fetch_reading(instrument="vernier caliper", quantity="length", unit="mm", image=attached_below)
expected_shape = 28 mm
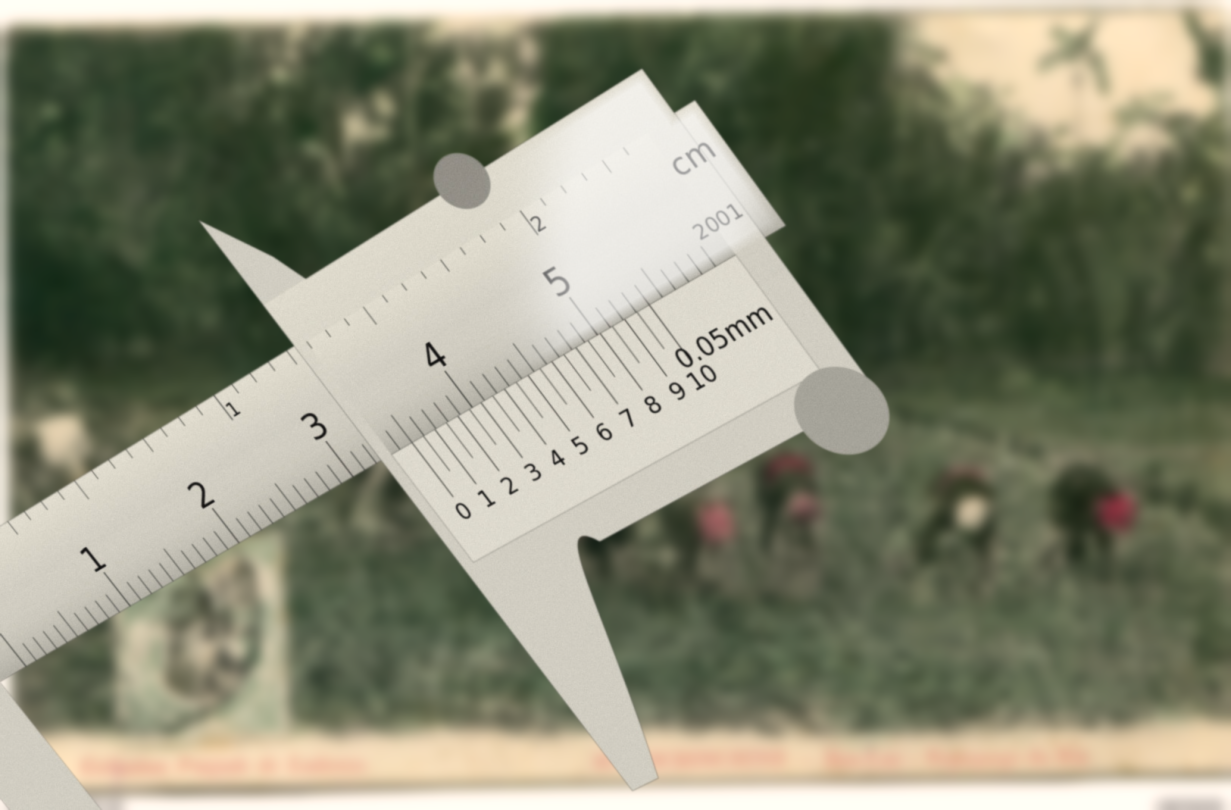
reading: 35.0 mm
